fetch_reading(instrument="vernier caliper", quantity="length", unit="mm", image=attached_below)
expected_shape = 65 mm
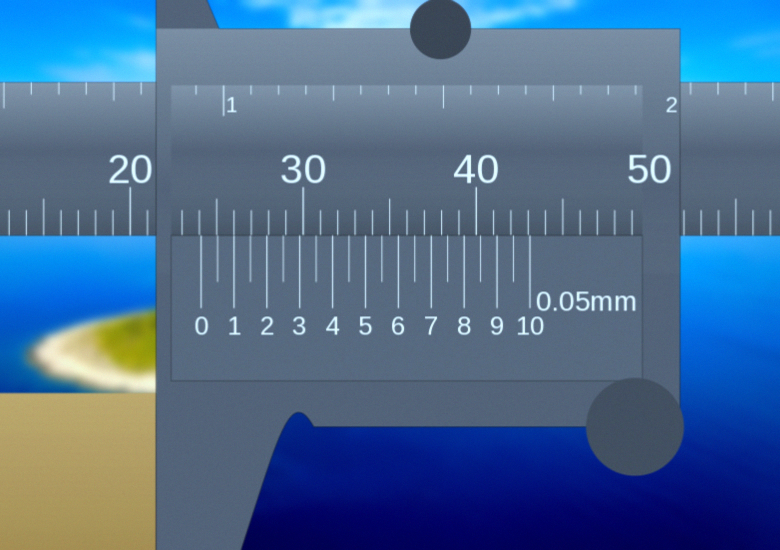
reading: 24.1 mm
